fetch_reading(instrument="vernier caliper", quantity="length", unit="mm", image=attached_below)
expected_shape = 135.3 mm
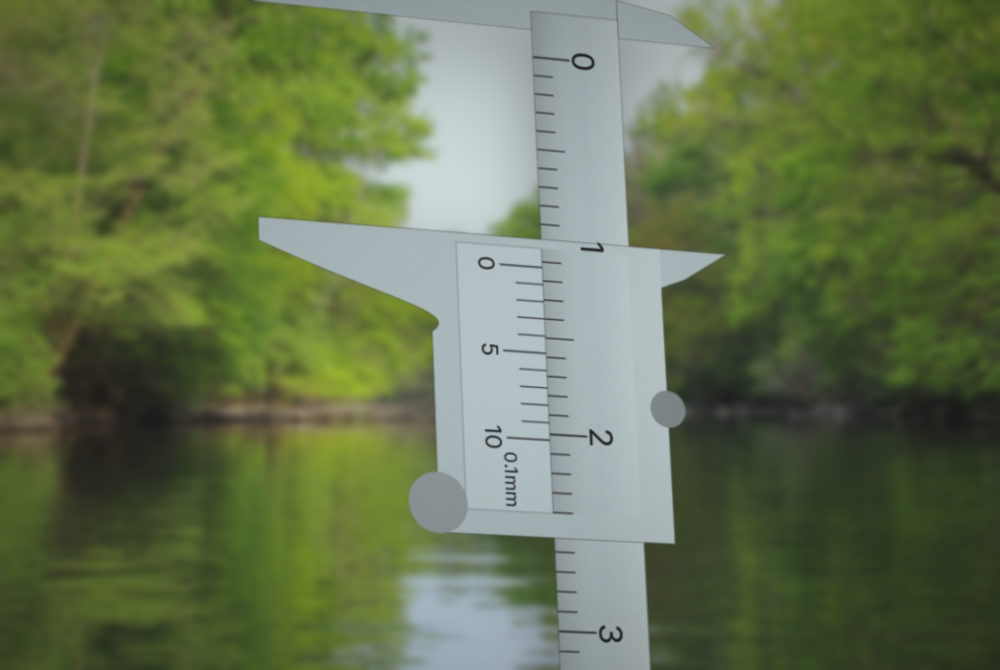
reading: 11.3 mm
